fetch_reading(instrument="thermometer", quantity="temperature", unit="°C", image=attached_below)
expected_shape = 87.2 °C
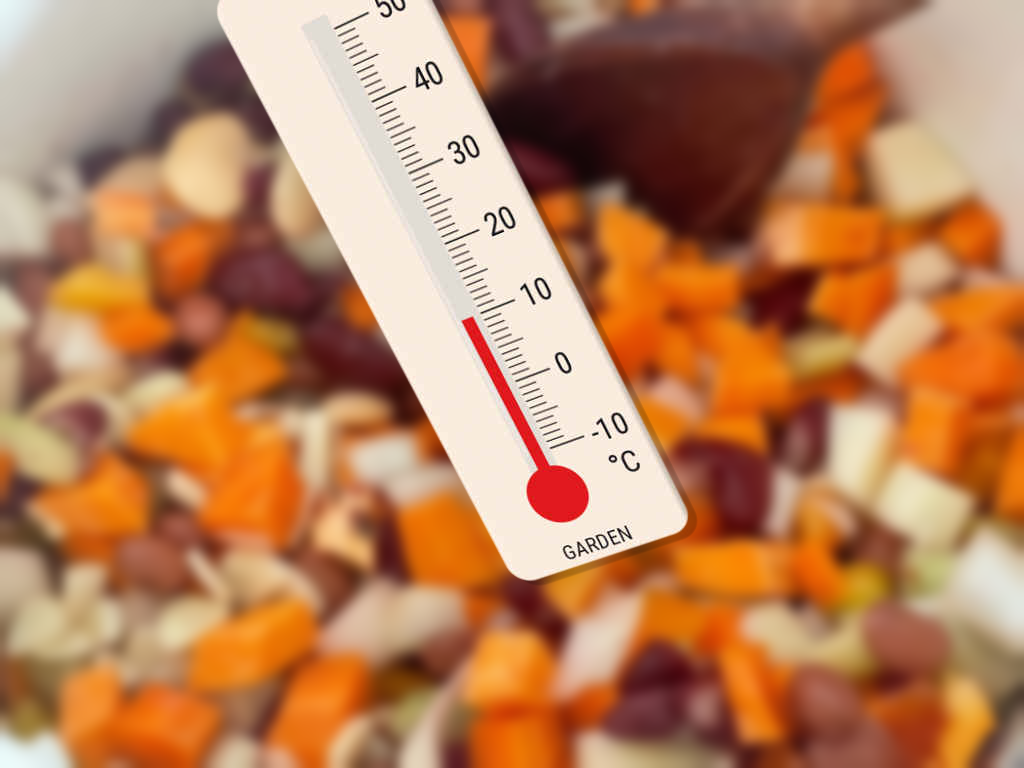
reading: 10 °C
